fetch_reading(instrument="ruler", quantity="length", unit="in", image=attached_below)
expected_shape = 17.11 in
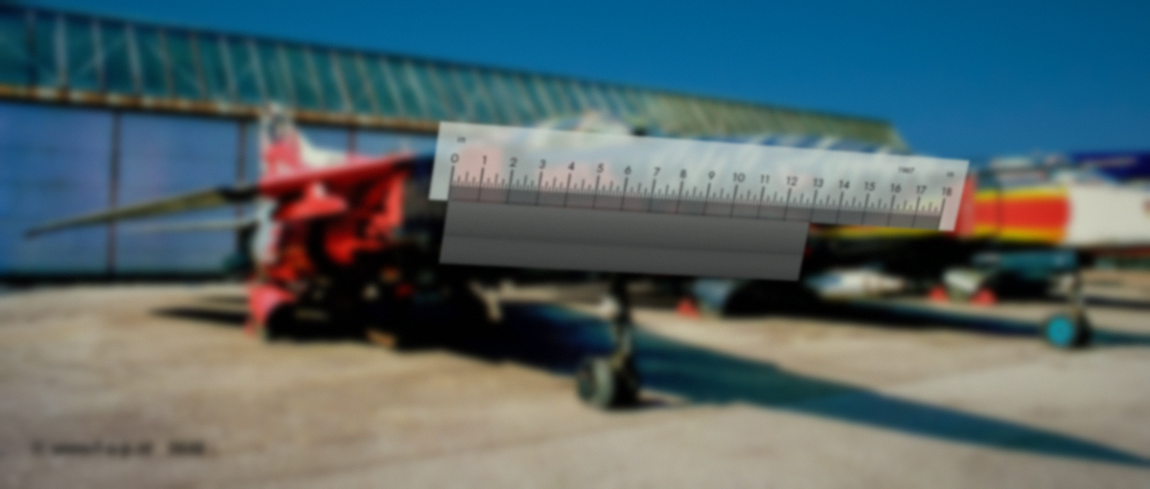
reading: 13 in
